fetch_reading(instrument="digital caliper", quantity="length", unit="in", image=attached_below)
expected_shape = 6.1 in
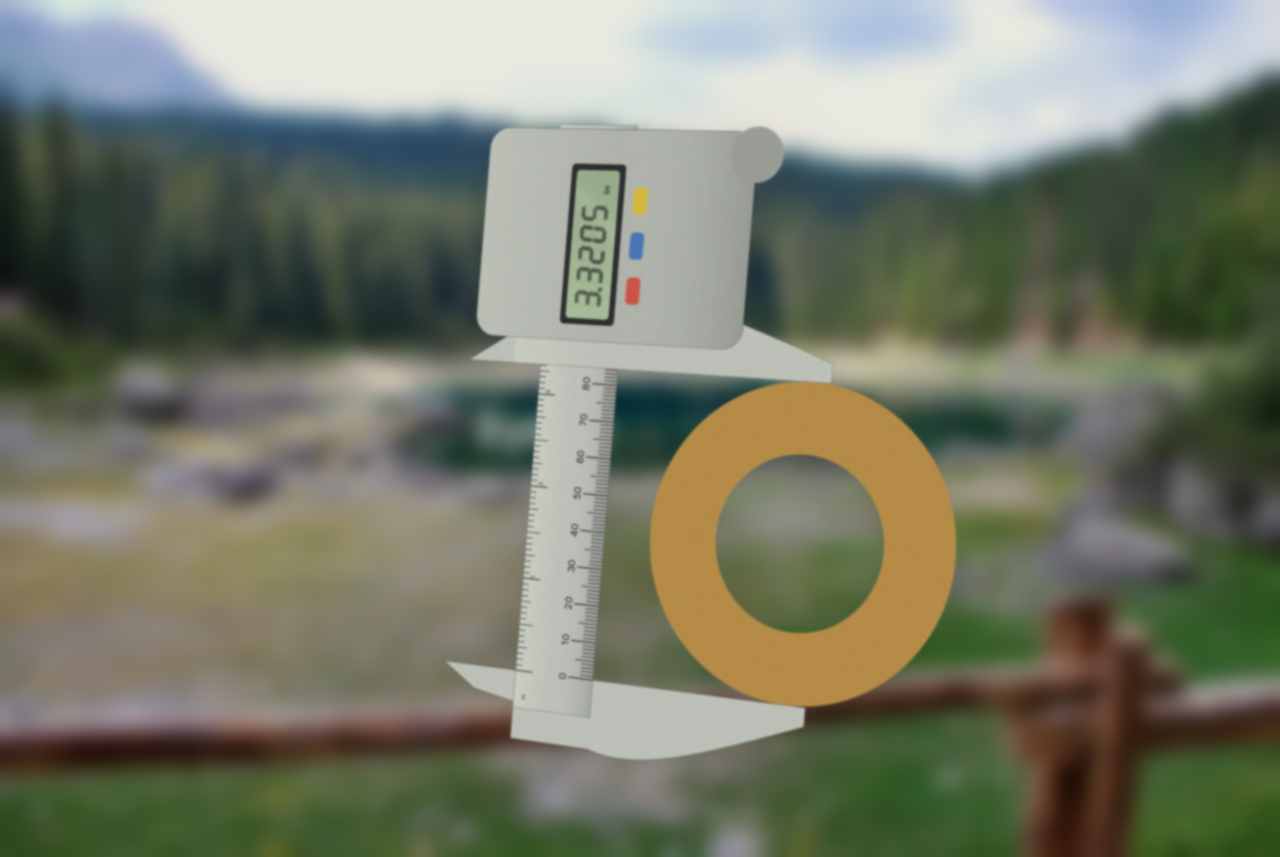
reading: 3.3205 in
